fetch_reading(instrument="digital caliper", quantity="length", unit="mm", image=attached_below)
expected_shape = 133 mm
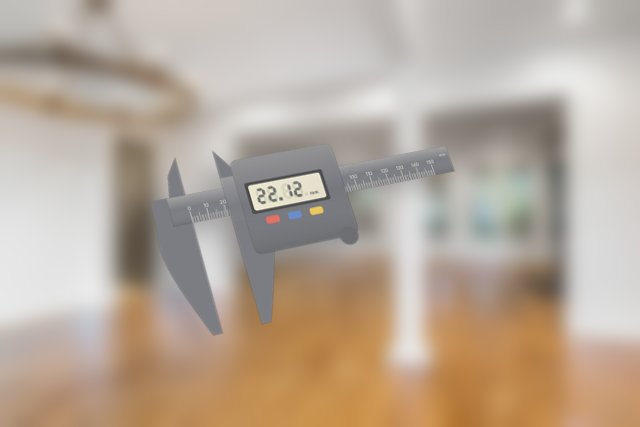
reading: 22.12 mm
